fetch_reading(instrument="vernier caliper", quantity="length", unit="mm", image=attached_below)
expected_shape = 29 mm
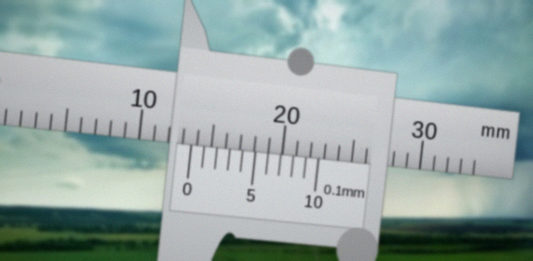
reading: 13.6 mm
